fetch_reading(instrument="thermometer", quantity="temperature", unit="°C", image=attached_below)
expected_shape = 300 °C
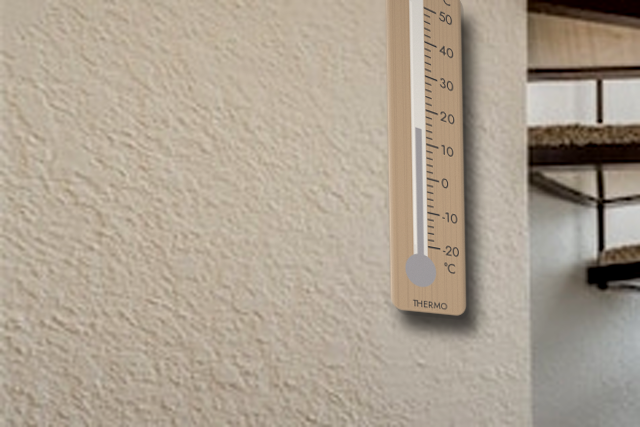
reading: 14 °C
